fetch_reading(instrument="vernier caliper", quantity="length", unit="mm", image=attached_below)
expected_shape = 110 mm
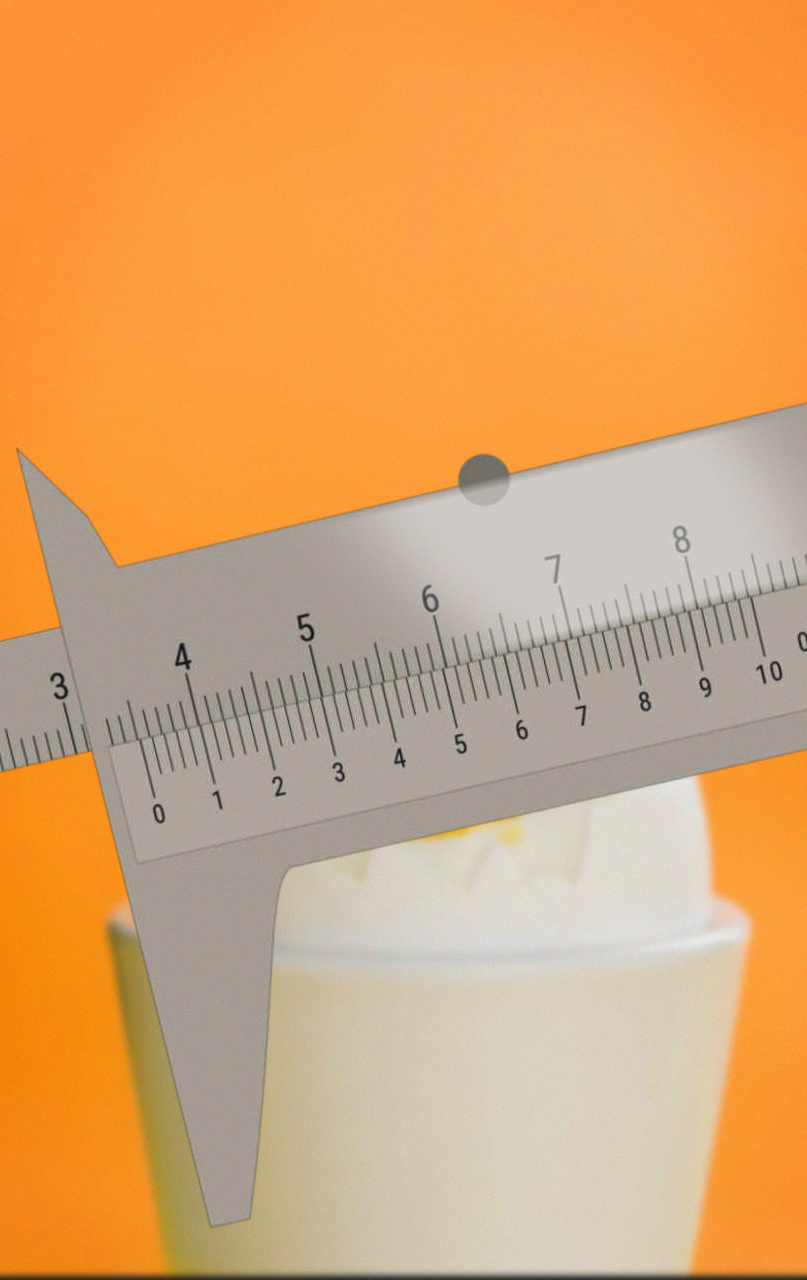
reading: 35.2 mm
